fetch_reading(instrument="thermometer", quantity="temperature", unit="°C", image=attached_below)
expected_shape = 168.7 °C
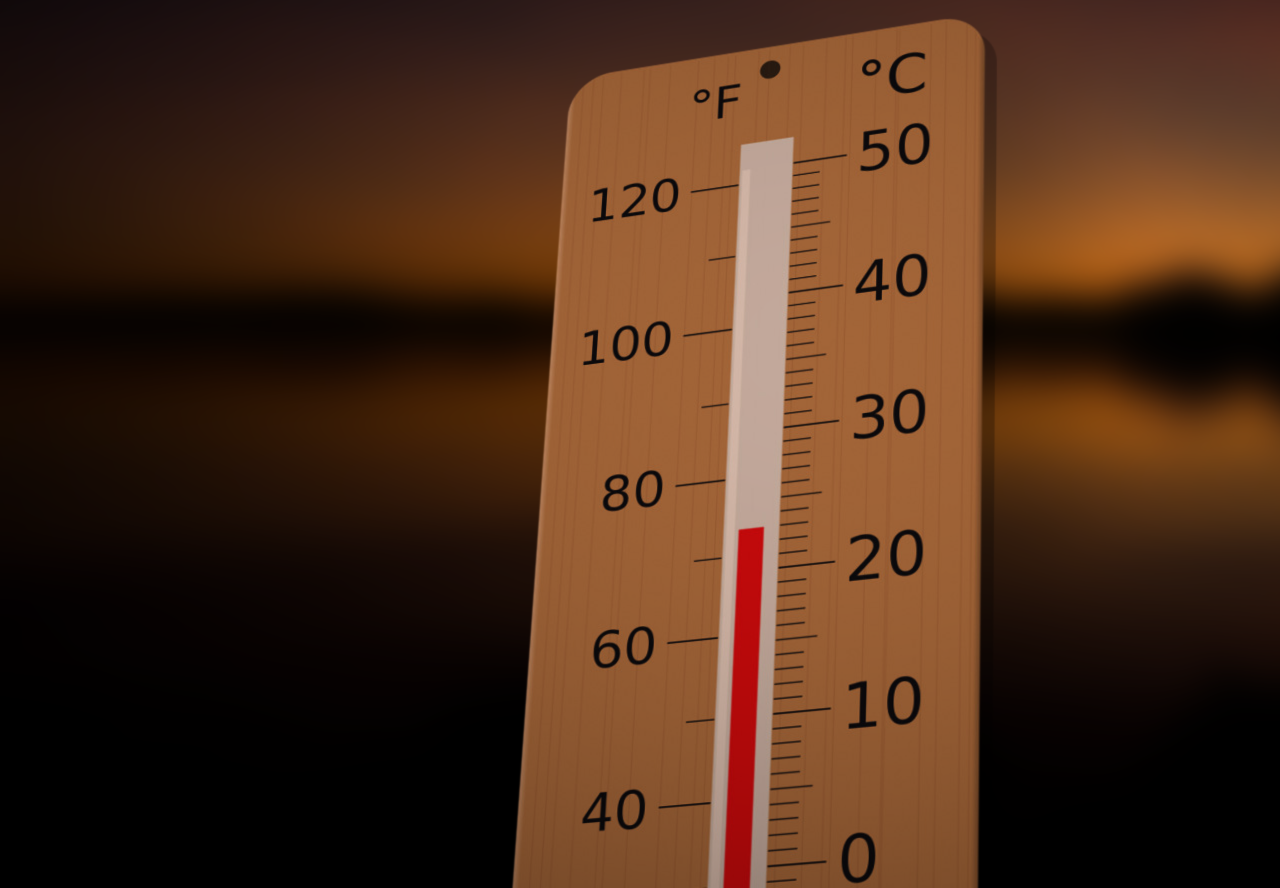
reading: 23 °C
